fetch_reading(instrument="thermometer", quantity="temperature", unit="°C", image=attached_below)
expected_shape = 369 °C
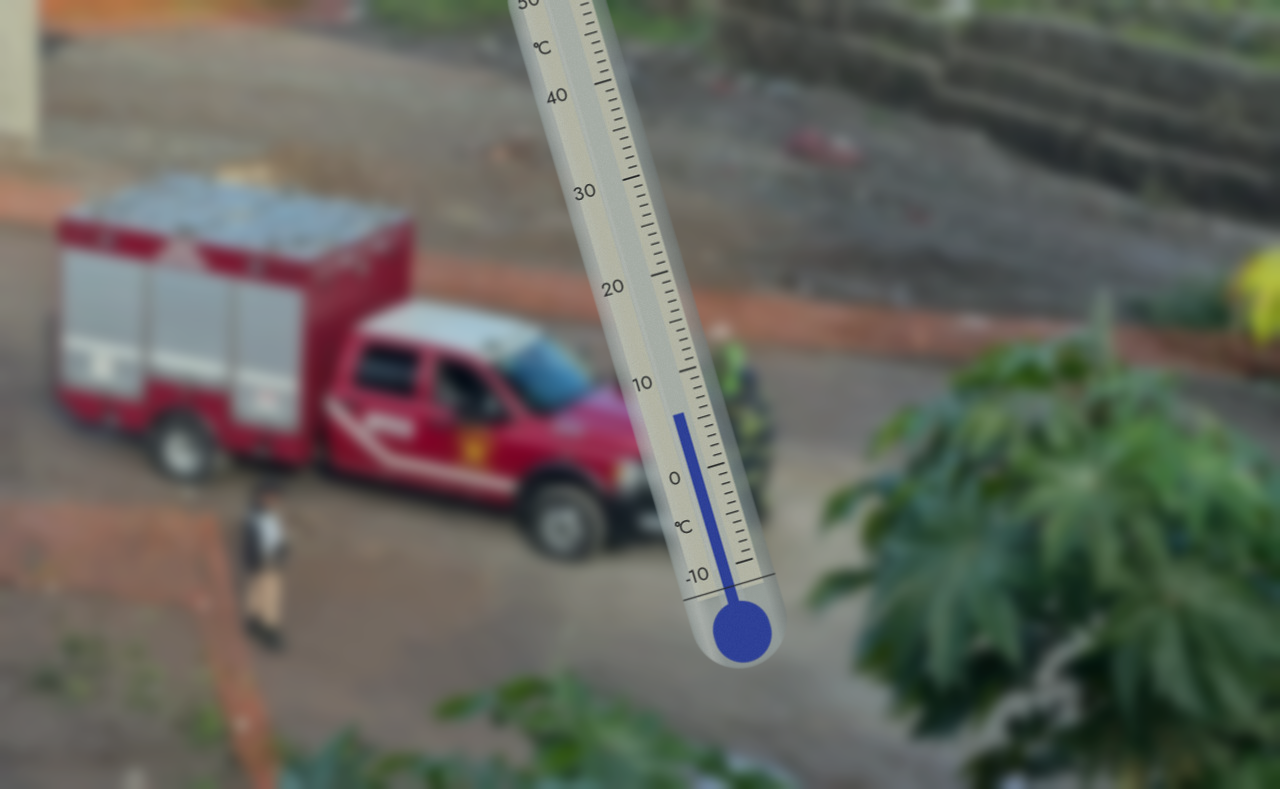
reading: 6 °C
